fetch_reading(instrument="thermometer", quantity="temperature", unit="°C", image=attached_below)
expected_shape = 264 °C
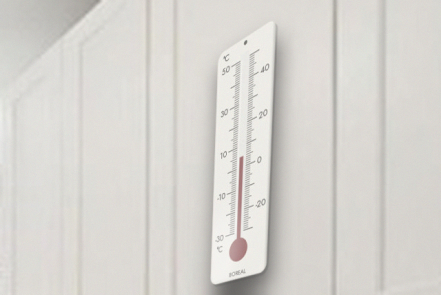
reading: 5 °C
